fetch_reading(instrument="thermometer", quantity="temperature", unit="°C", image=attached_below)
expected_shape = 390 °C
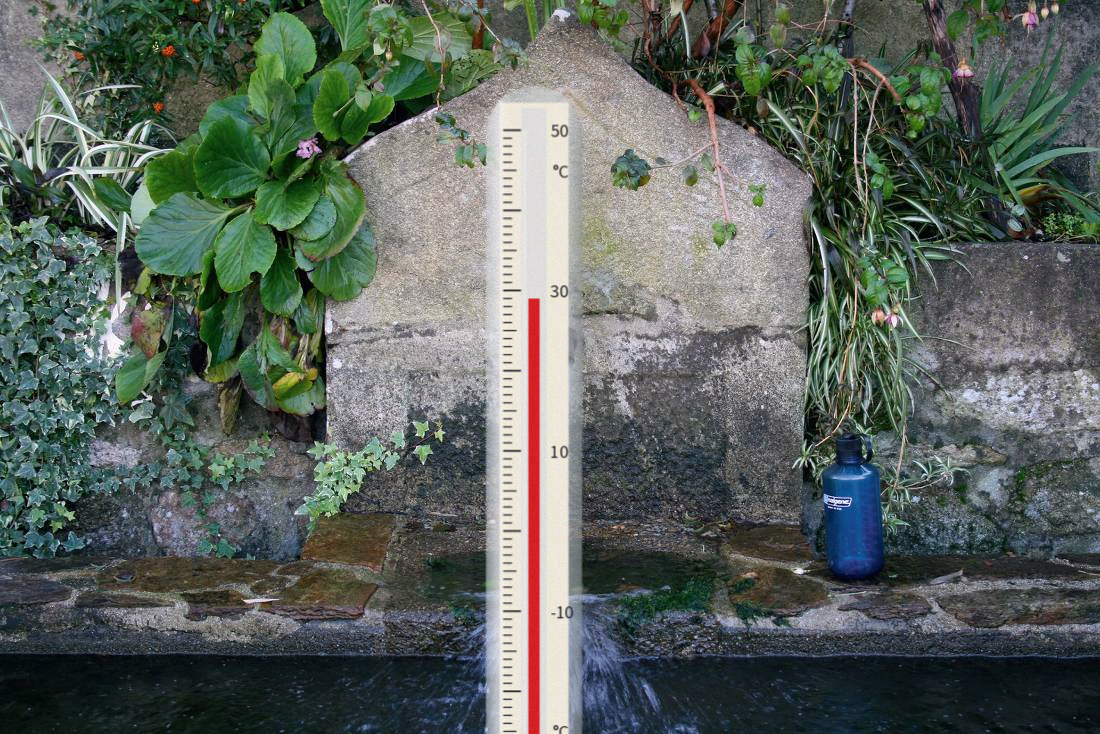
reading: 29 °C
